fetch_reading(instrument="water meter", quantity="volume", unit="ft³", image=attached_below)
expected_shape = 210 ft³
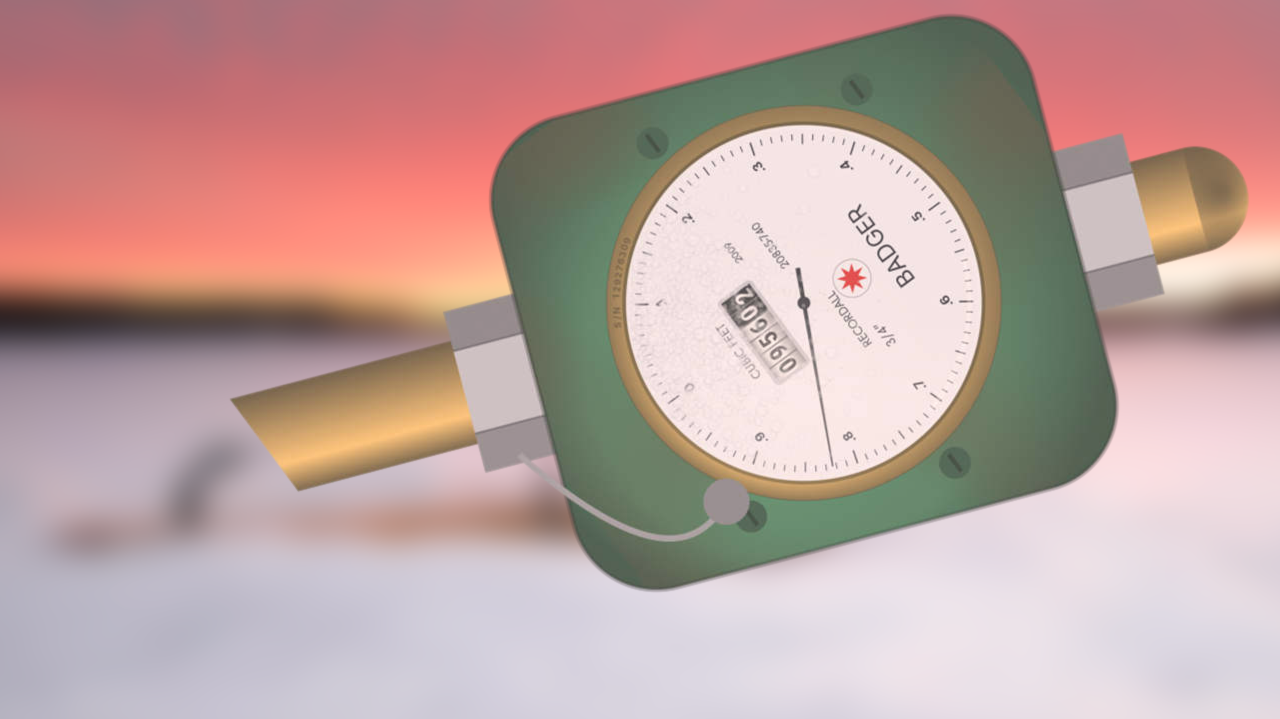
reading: 95601.82 ft³
